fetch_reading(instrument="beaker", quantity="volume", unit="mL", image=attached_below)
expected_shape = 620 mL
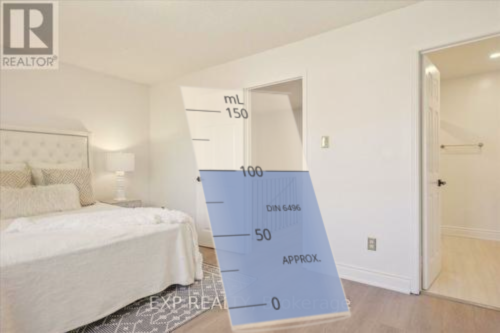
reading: 100 mL
